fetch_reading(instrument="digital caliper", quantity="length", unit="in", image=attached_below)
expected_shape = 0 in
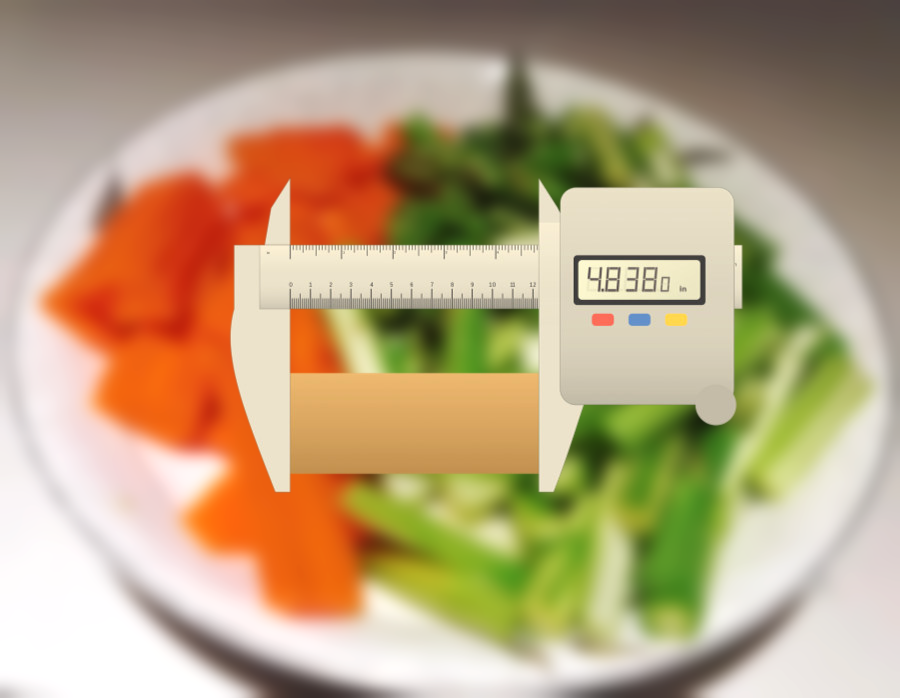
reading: 4.8380 in
